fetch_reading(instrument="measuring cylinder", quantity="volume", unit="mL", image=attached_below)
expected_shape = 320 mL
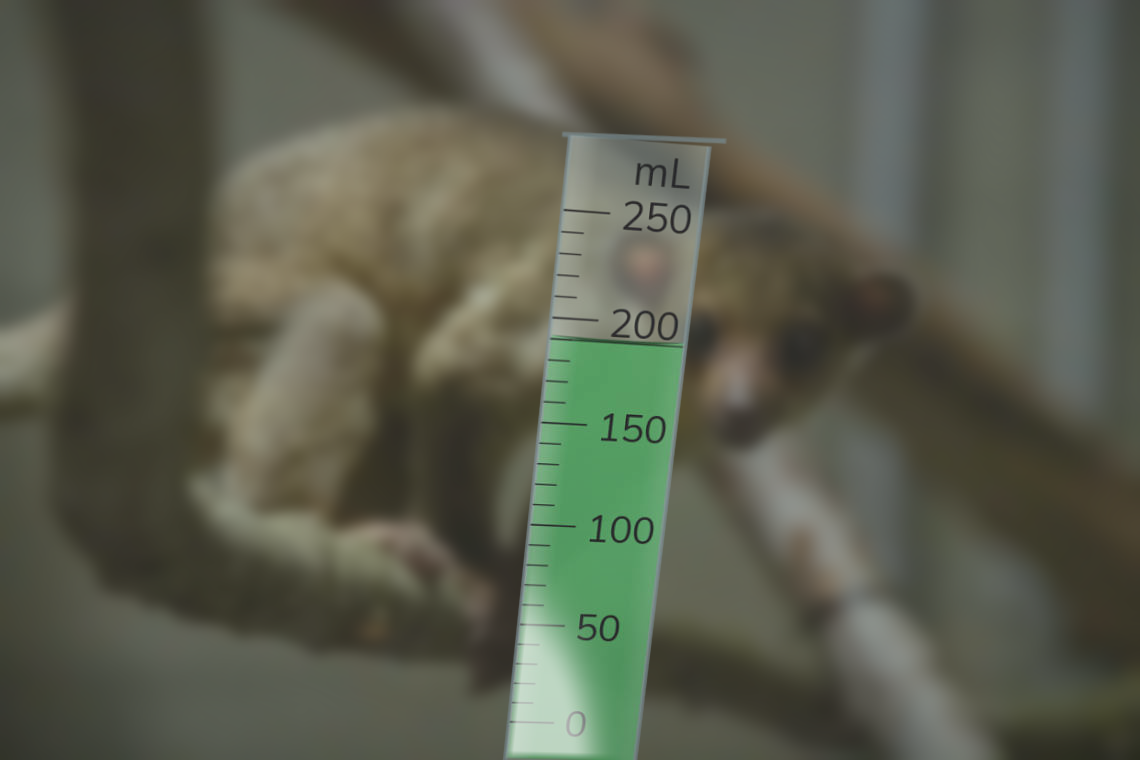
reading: 190 mL
